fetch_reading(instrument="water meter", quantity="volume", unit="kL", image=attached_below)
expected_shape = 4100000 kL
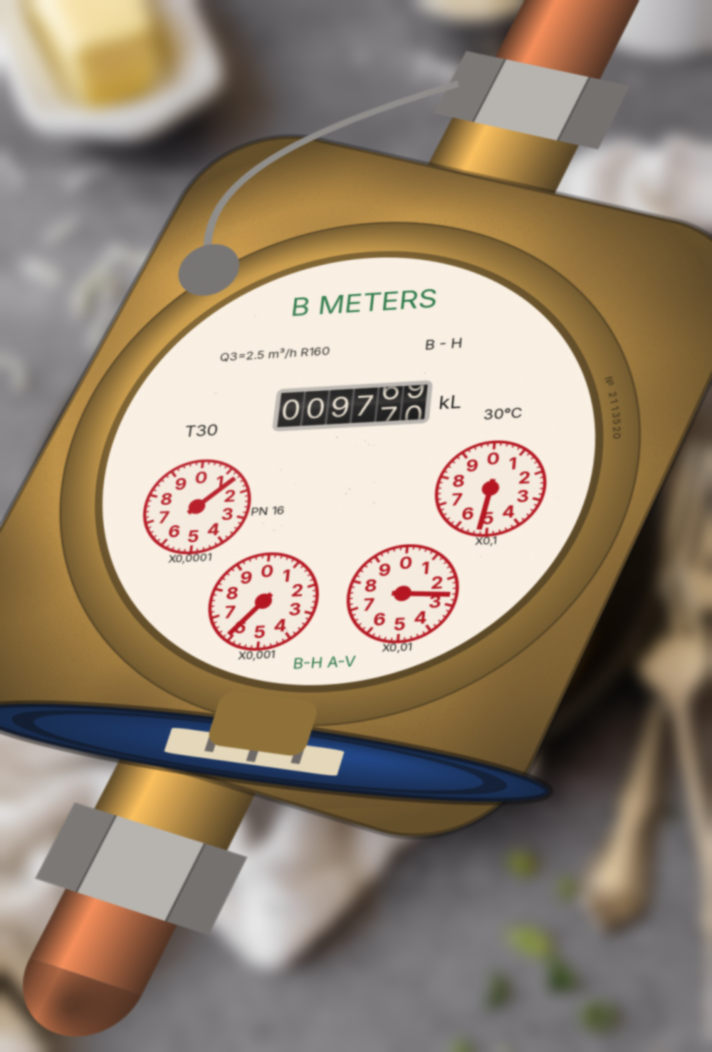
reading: 9769.5261 kL
